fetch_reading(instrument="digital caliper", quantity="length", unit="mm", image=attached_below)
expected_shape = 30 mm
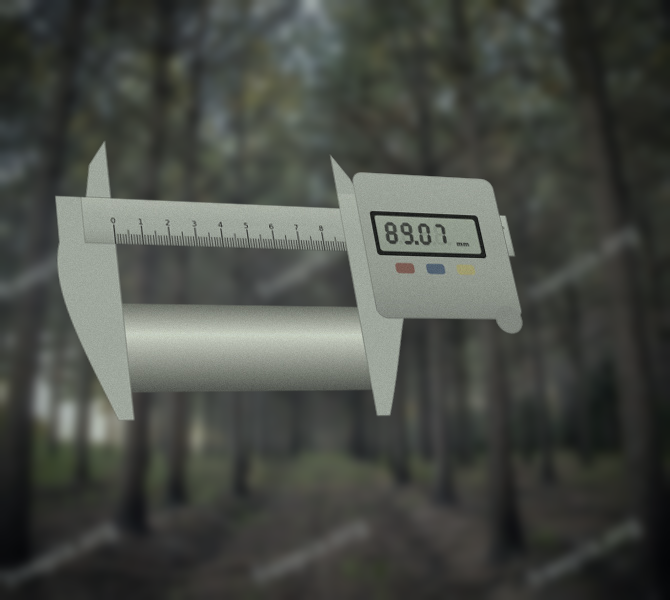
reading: 89.07 mm
